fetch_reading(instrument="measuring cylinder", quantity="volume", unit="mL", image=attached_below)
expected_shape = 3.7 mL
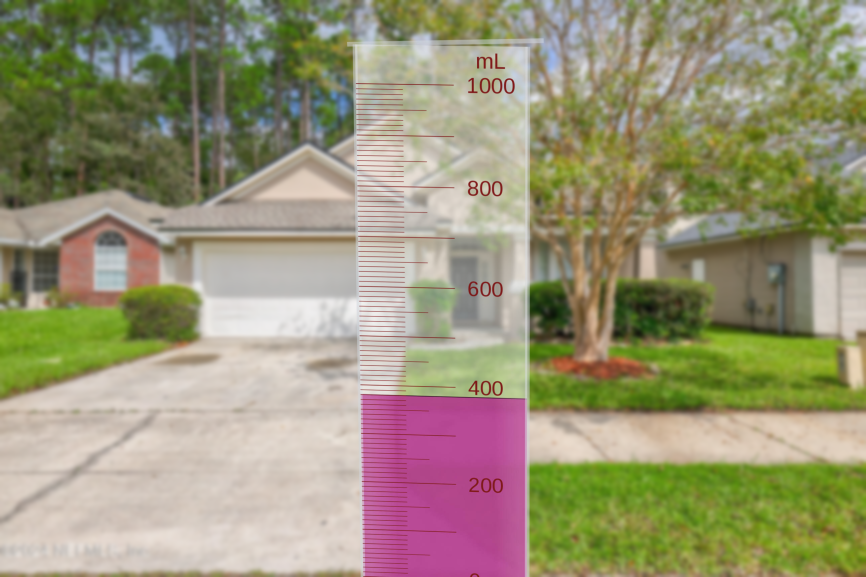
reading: 380 mL
